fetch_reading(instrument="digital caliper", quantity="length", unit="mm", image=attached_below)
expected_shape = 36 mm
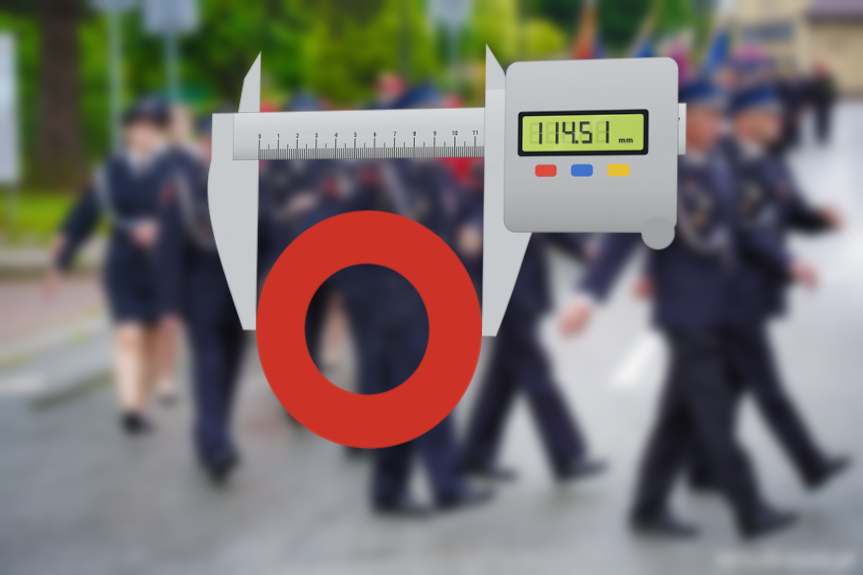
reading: 114.51 mm
